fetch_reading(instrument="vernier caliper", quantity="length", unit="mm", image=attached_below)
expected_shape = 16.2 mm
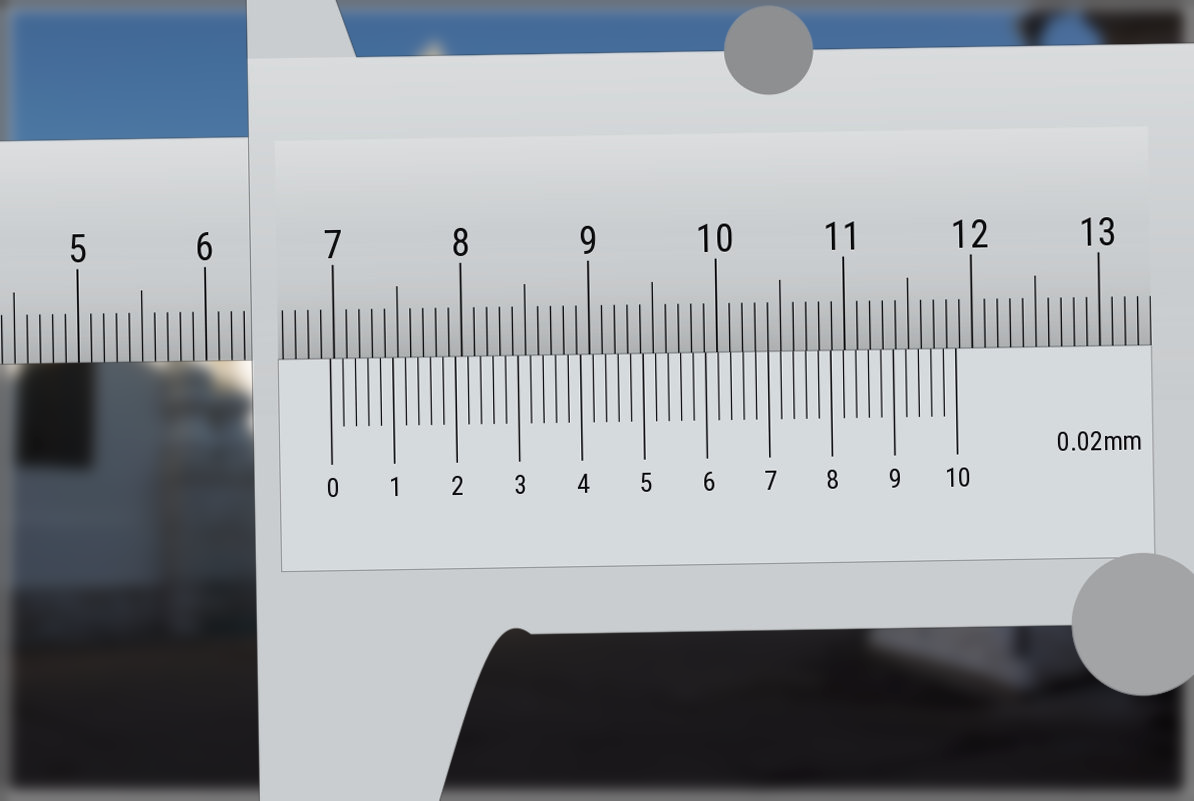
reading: 69.7 mm
